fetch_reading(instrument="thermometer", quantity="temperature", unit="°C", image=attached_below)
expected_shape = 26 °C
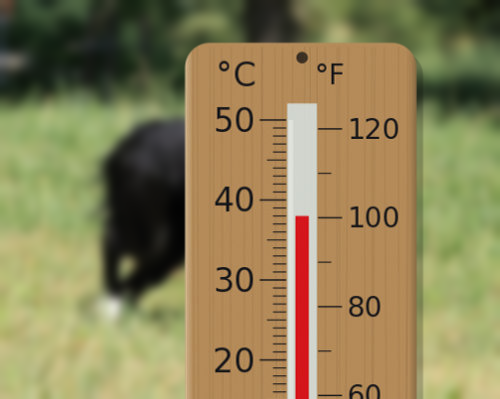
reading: 38 °C
